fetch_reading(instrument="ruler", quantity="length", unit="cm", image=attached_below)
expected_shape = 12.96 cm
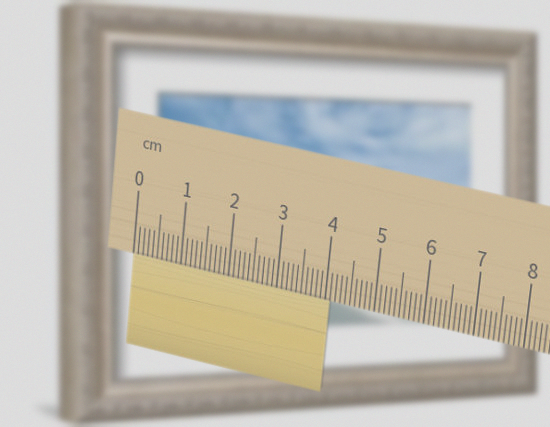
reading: 4.1 cm
